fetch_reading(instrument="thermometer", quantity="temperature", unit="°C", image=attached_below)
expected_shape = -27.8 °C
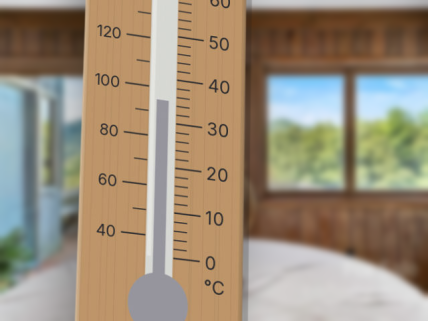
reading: 35 °C
